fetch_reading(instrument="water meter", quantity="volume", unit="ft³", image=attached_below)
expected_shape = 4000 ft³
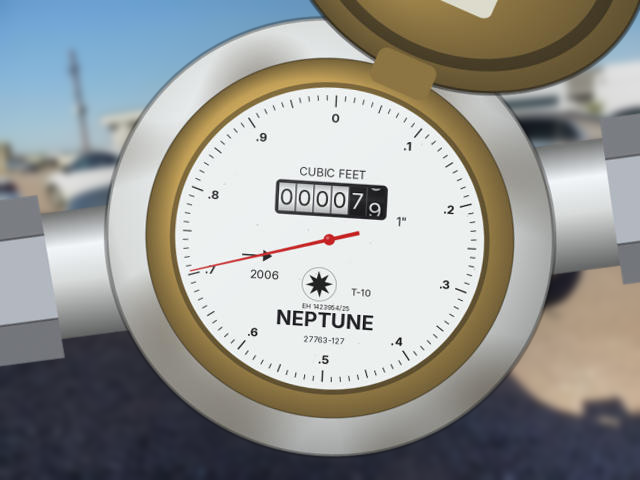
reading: 78.70 ft³
